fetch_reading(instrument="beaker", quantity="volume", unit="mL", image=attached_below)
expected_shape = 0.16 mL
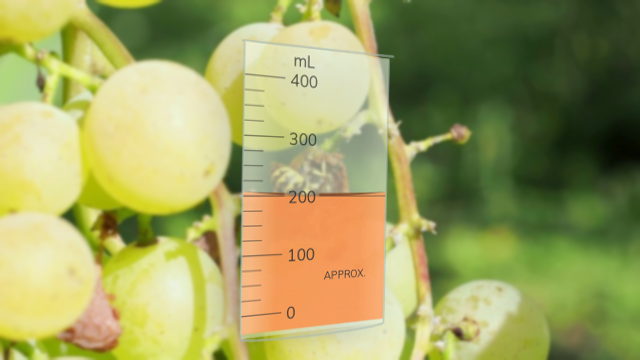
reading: 200 mL
